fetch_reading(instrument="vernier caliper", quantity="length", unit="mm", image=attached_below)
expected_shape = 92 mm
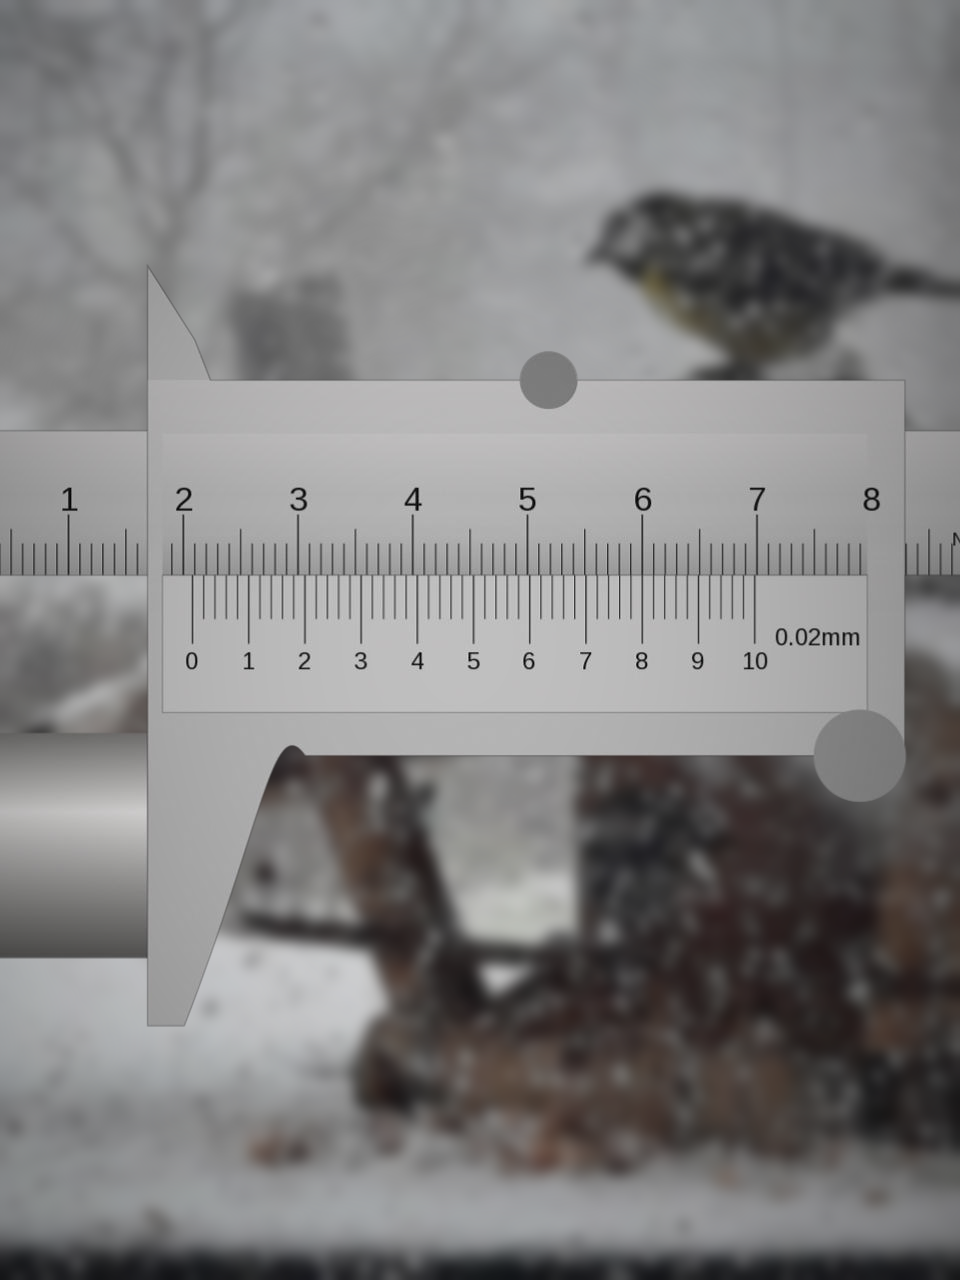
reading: 20.8 mm
